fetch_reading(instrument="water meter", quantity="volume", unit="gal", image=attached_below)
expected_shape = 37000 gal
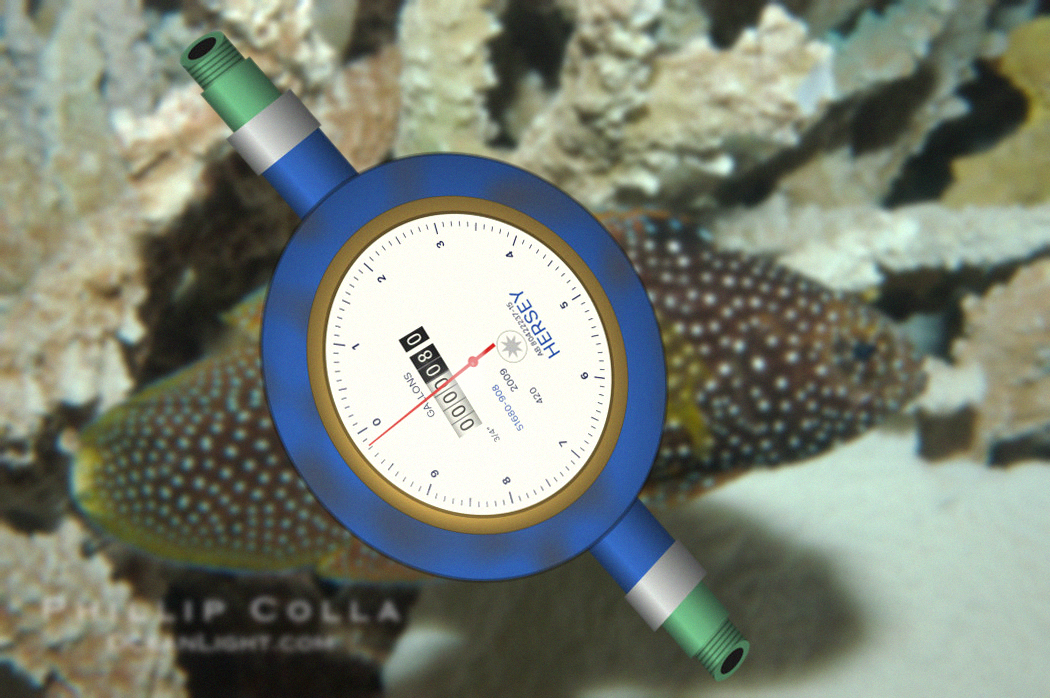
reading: 79.8 gal
